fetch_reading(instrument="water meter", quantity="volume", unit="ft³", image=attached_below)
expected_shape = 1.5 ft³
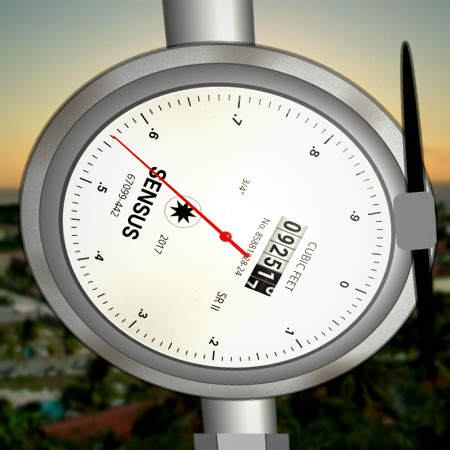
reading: 92516.56 ft³
